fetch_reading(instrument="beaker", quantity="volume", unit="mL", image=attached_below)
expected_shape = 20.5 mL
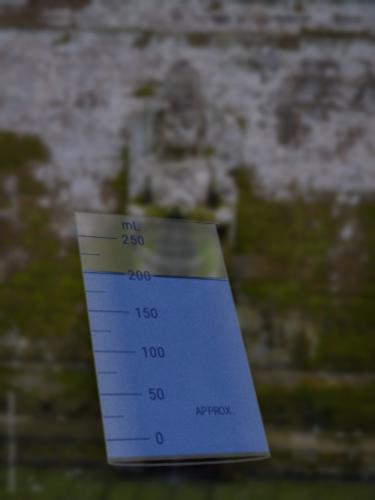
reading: 200 mL
